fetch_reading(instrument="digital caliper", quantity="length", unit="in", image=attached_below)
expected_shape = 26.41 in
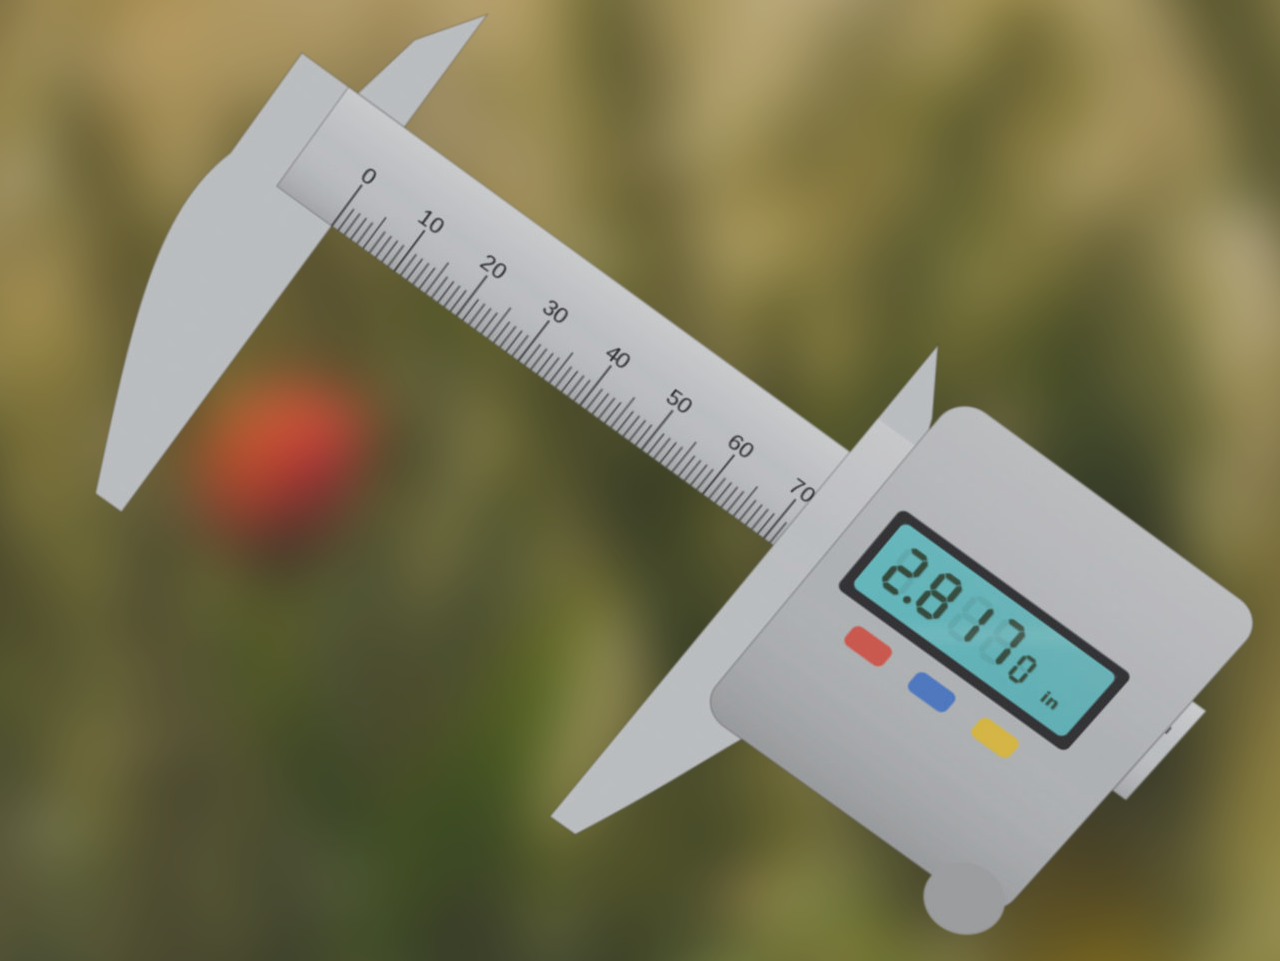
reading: 2.8170 in
